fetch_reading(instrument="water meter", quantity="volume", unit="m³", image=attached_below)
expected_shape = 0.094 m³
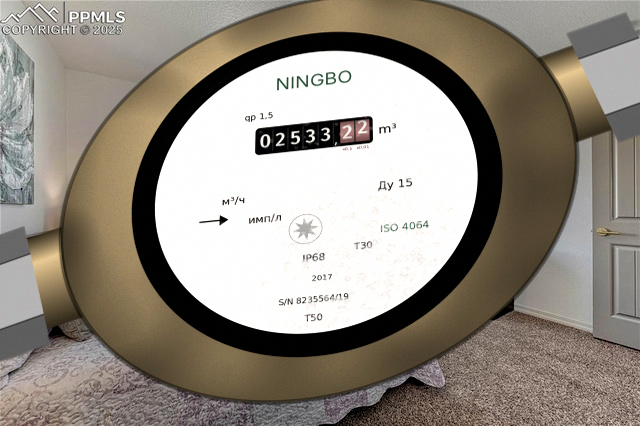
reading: 2533.22 m³
